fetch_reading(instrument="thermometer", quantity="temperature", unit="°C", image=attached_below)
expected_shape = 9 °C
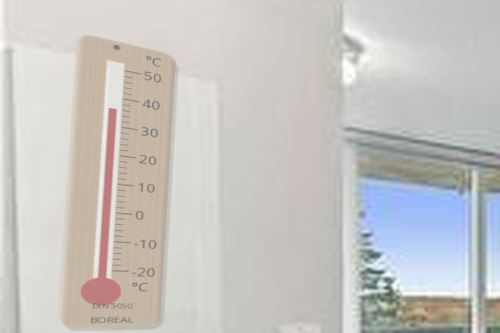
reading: 36 °C
